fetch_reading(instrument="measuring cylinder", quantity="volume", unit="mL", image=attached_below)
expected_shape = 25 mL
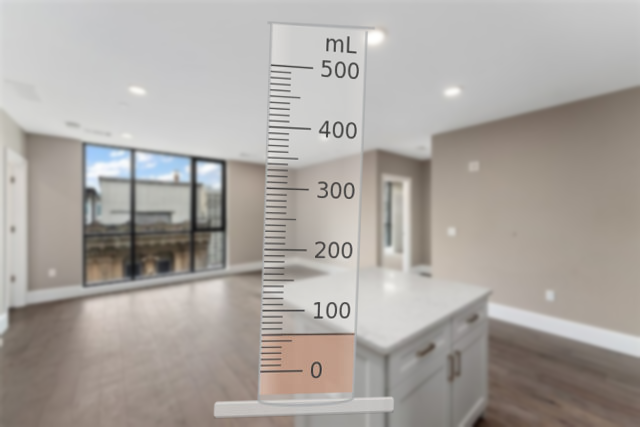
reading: 60 mL
